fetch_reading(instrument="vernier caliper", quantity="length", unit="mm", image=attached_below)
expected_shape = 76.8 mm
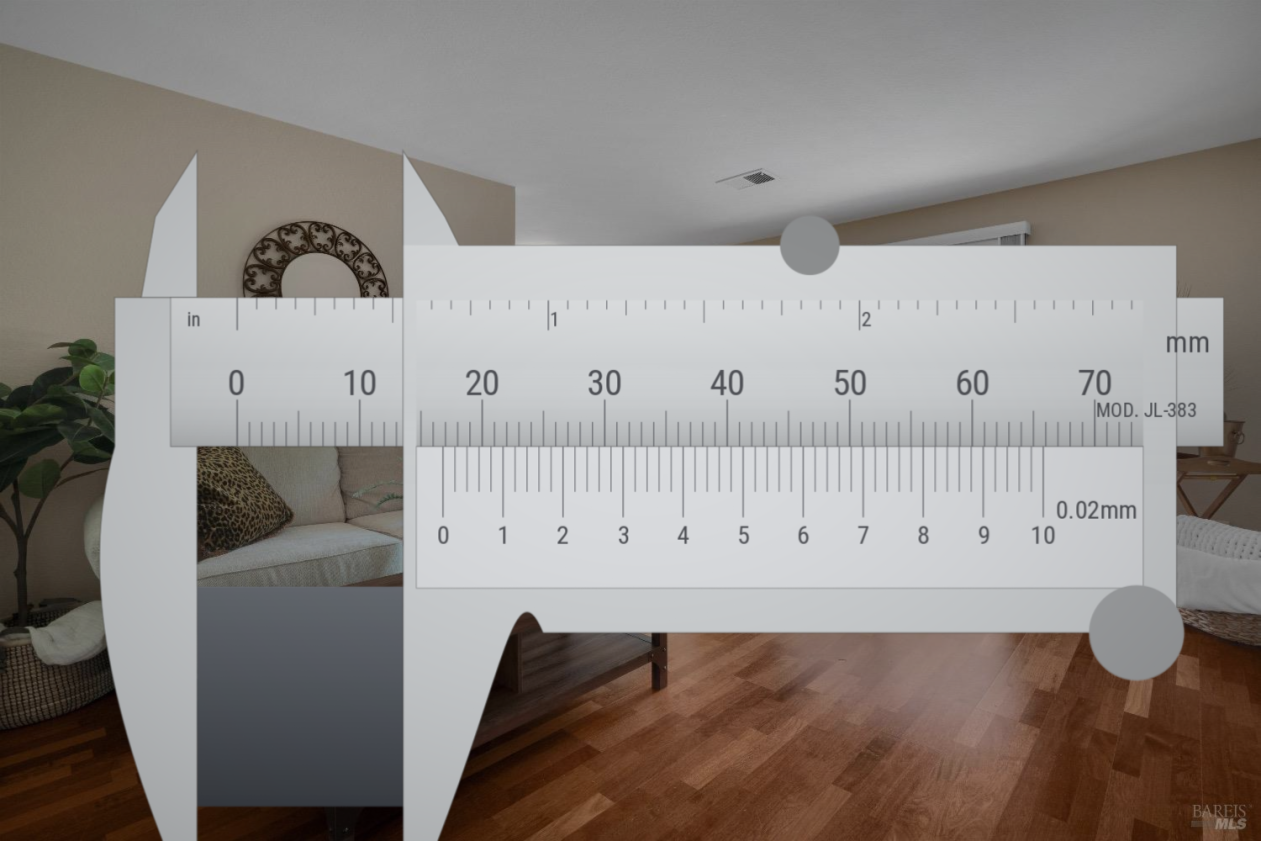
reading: 16.8 mm
